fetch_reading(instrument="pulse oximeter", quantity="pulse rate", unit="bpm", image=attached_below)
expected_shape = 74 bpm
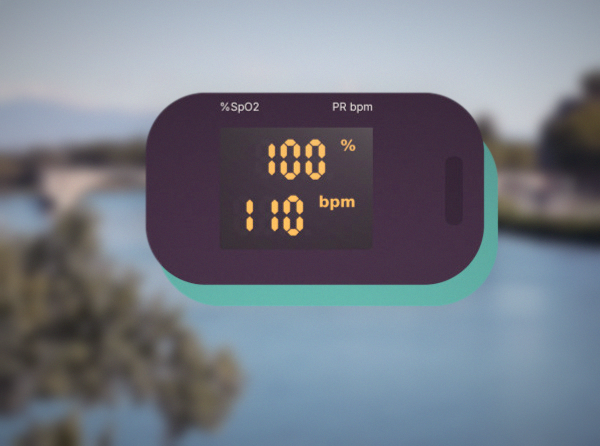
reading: 110 bpm
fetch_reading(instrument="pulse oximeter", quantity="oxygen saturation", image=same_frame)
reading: 100 %
